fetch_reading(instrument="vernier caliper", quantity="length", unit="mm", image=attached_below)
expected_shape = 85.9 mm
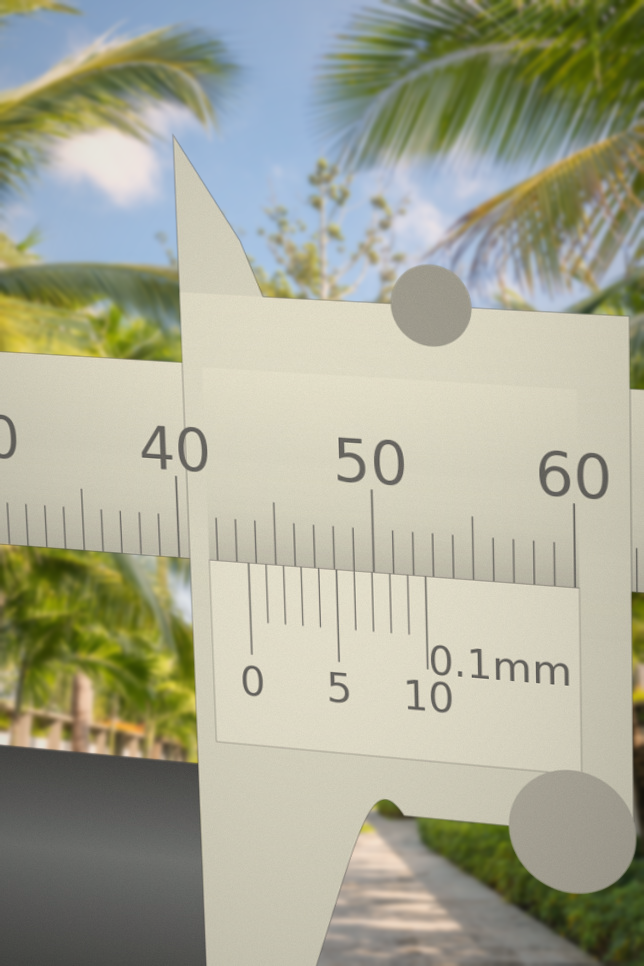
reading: 43.6 mm
